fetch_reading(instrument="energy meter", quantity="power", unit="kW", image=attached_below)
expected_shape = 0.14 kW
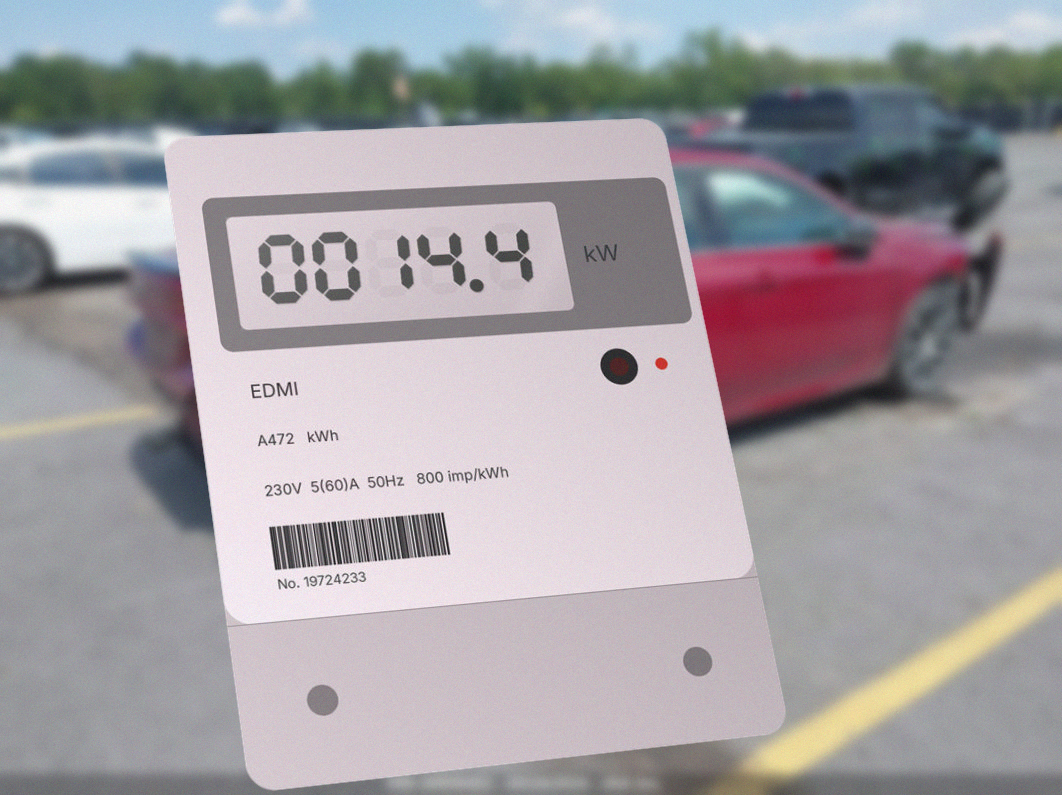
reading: 14.4 kW
